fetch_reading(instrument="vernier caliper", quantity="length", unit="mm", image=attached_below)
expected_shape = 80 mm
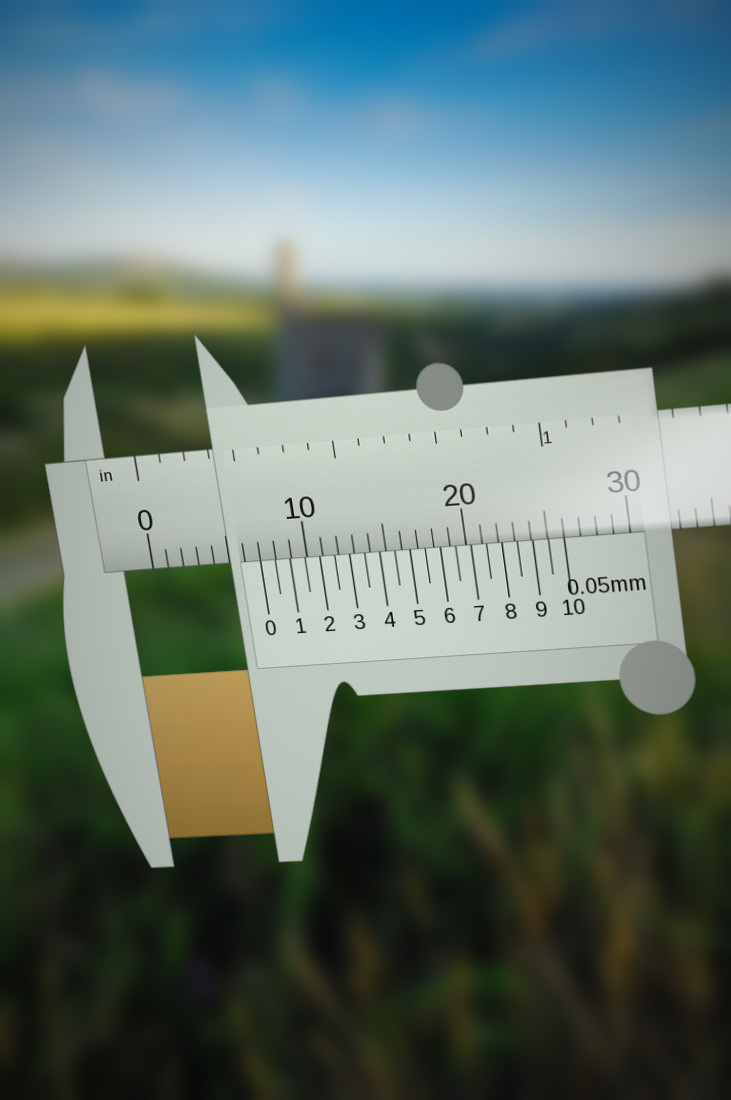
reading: 7.0 mm
